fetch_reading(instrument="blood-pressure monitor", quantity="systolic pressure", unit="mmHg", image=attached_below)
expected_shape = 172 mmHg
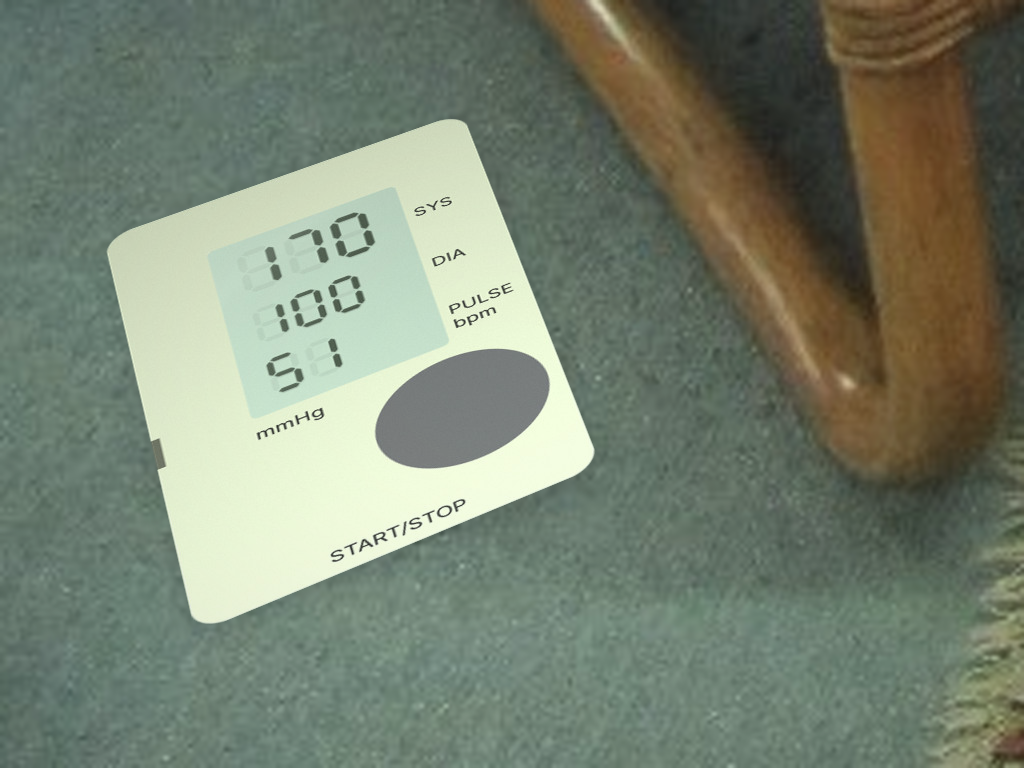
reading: 170 mmHg
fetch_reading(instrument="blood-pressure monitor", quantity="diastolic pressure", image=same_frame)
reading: 100 mmHg
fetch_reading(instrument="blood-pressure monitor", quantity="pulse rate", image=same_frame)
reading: 51 bpm
